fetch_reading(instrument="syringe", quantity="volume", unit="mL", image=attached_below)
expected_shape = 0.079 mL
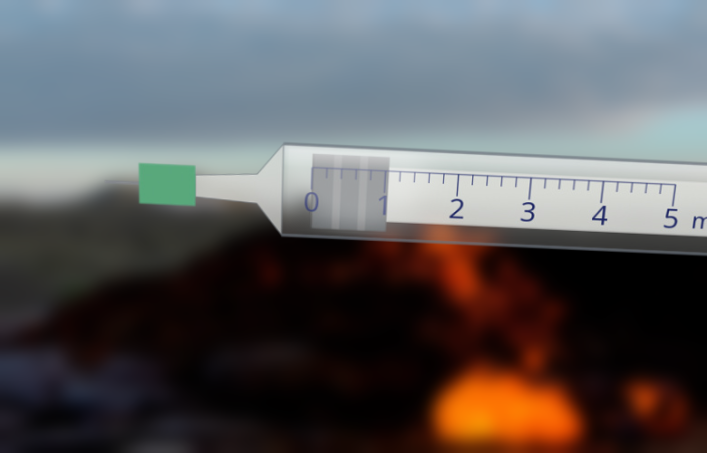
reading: 0 mL
